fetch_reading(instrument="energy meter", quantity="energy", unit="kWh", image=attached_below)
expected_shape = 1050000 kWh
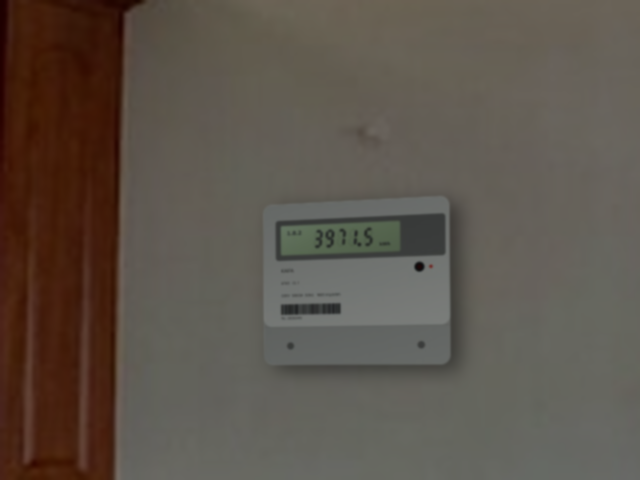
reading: 3971.5 kWh
